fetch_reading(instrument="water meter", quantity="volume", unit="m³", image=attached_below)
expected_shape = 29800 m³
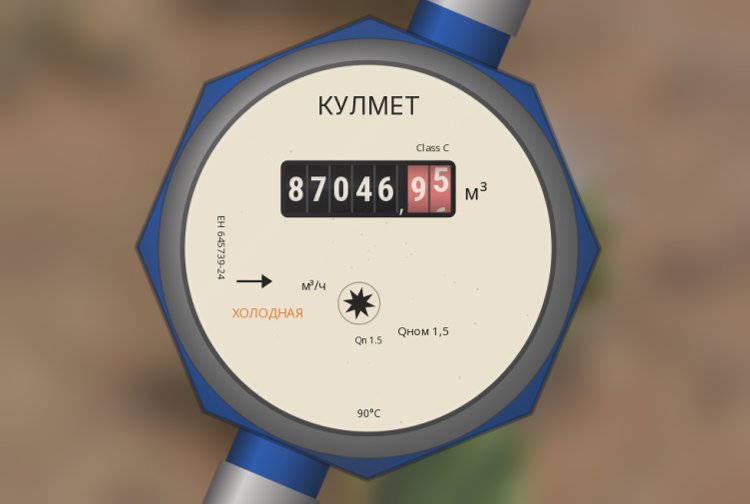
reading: 87046.95 m³
